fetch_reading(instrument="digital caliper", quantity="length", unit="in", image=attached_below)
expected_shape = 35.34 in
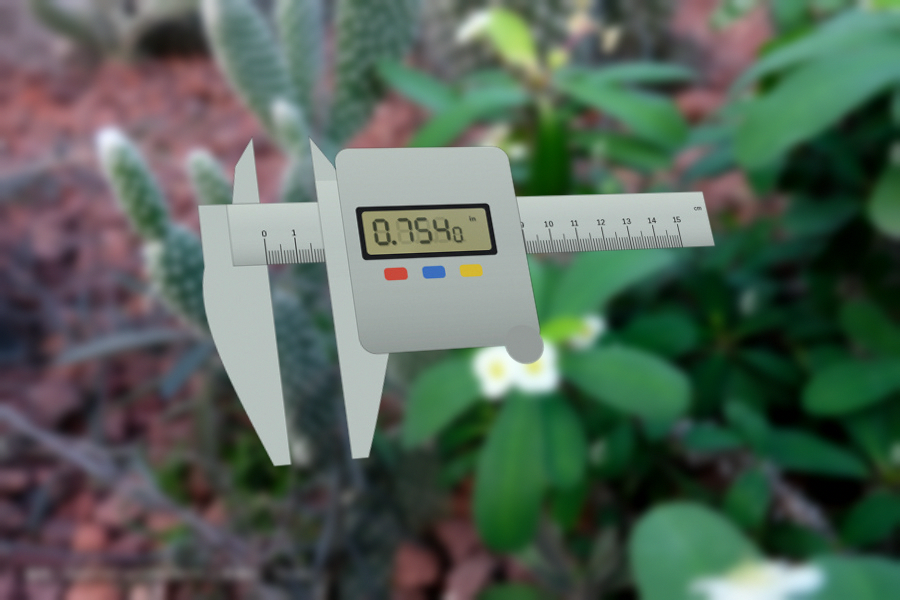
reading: 0.7540 in
